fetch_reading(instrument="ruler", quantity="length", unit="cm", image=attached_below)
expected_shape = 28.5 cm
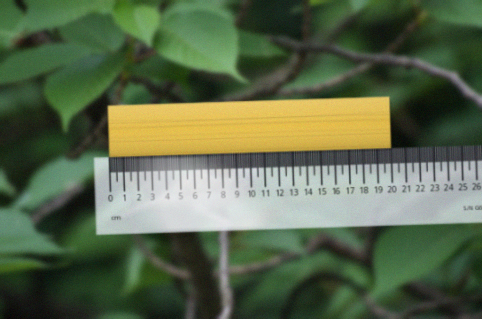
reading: 20 cm
